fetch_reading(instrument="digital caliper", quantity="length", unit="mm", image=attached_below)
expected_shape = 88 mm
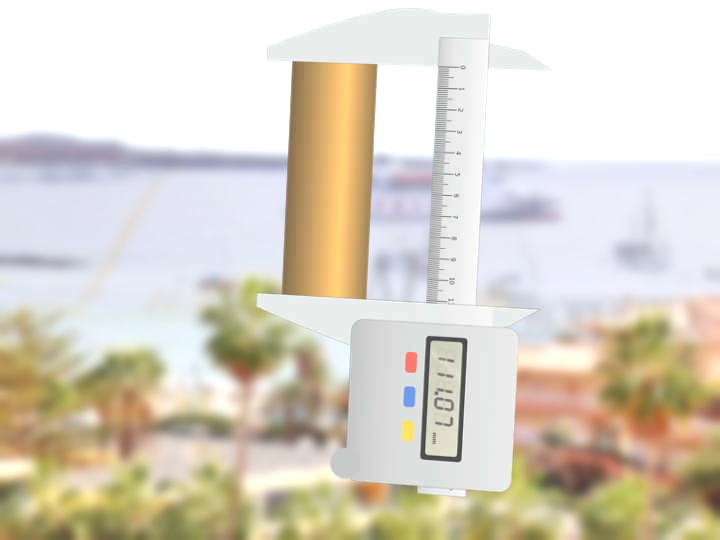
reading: 111.07 mm
